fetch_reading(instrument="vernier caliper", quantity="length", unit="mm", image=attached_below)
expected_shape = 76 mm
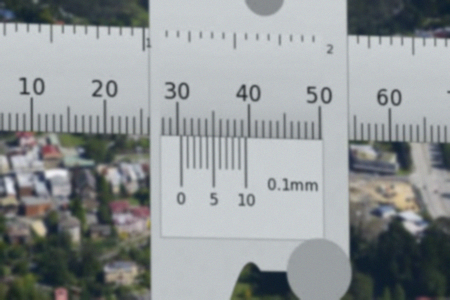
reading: 30.5 mm
